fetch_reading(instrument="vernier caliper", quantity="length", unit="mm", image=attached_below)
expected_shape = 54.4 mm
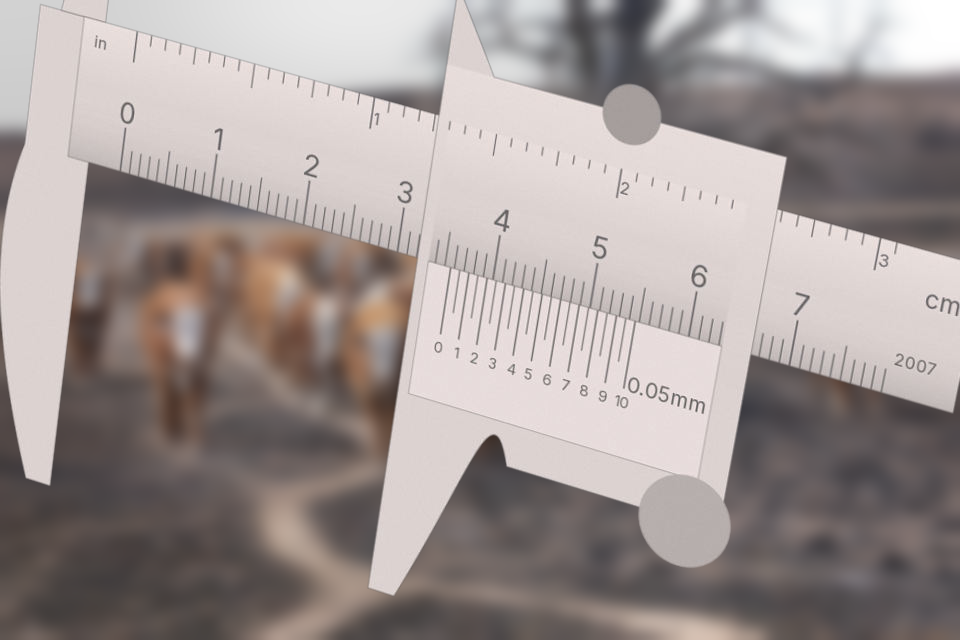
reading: 35.6 mm
